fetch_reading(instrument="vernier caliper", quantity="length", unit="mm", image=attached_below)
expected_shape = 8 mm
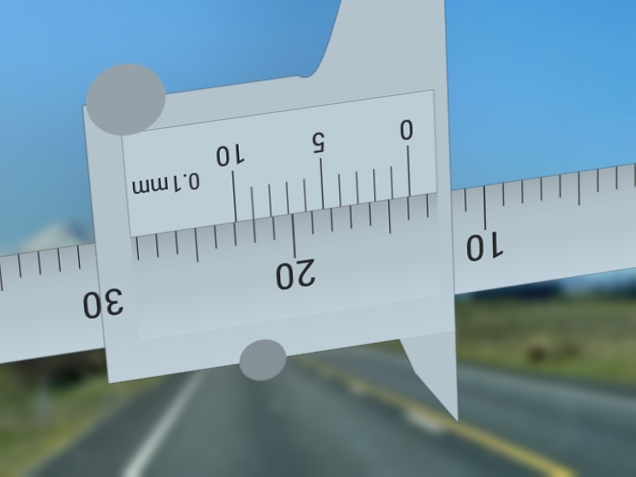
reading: 13.9 mm
